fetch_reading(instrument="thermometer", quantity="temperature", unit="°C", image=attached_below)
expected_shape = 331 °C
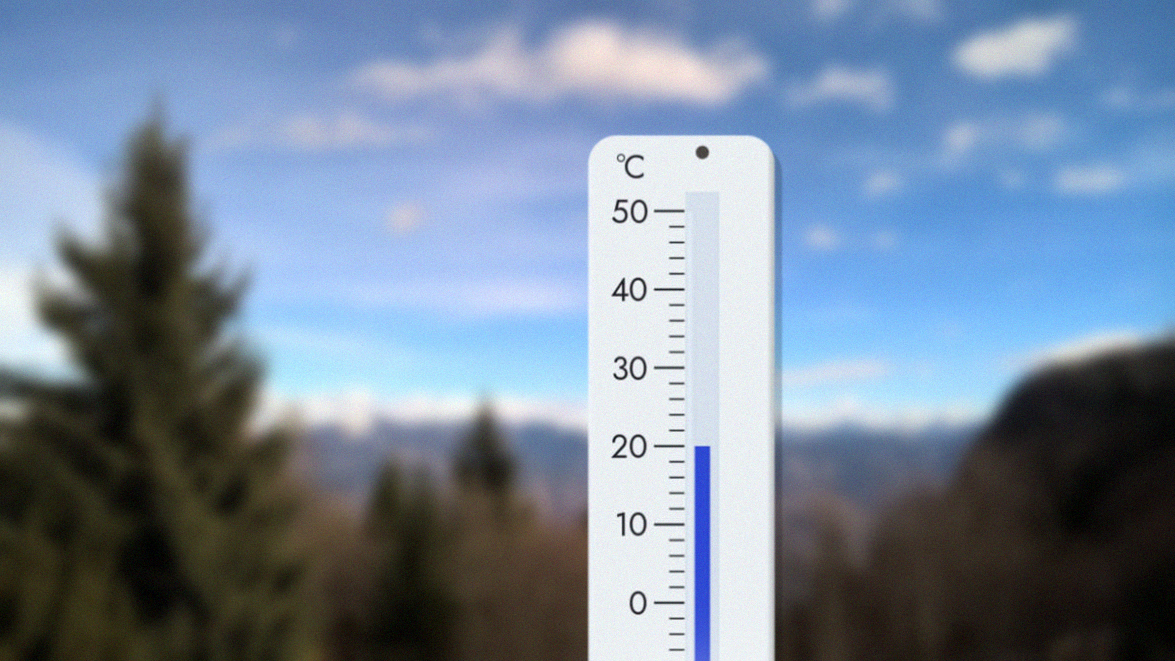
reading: 20 °C
